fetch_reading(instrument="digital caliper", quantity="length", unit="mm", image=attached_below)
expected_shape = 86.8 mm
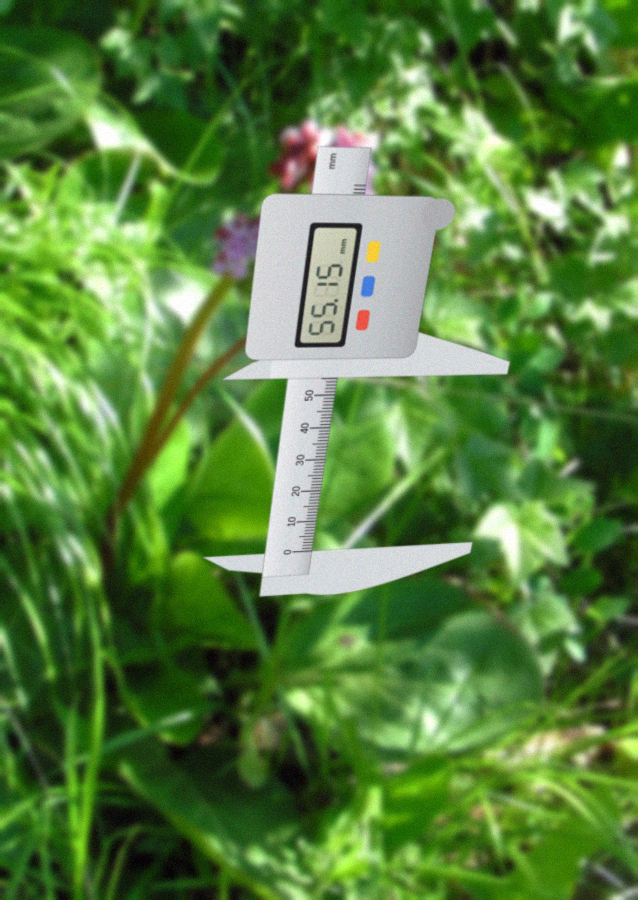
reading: 55.15 mm
